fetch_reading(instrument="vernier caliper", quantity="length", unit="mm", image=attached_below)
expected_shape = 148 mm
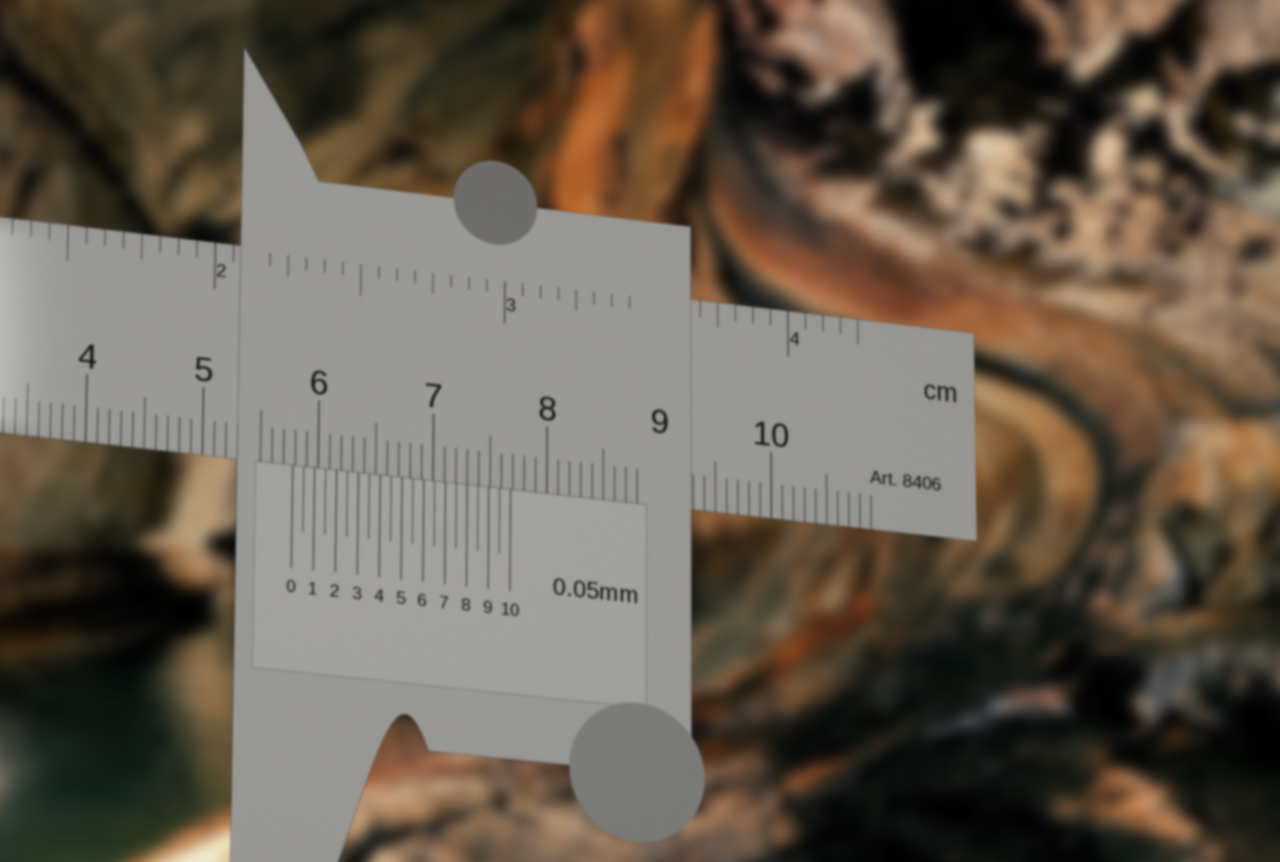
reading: 57.8 mm
